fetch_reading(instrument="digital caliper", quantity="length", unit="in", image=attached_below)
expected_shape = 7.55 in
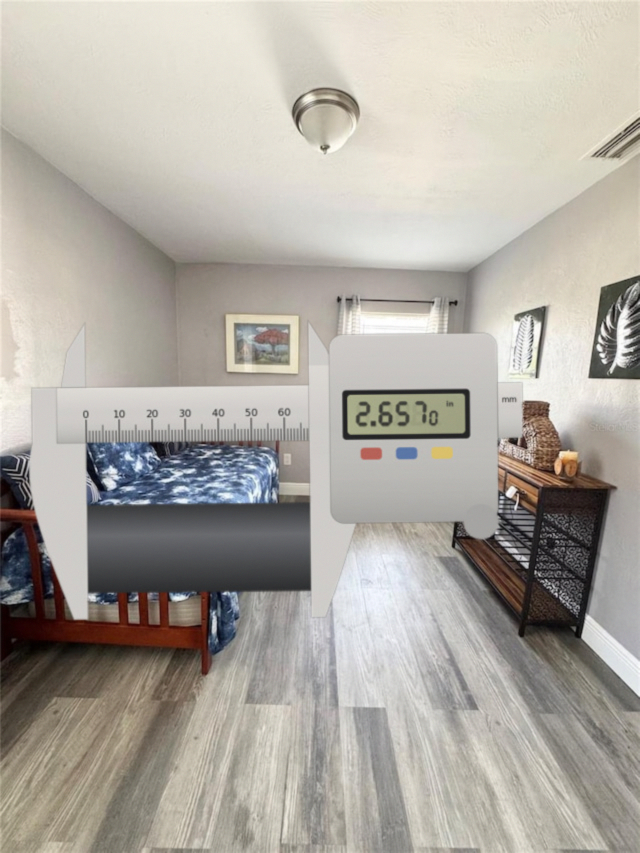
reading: 2.6570 in
